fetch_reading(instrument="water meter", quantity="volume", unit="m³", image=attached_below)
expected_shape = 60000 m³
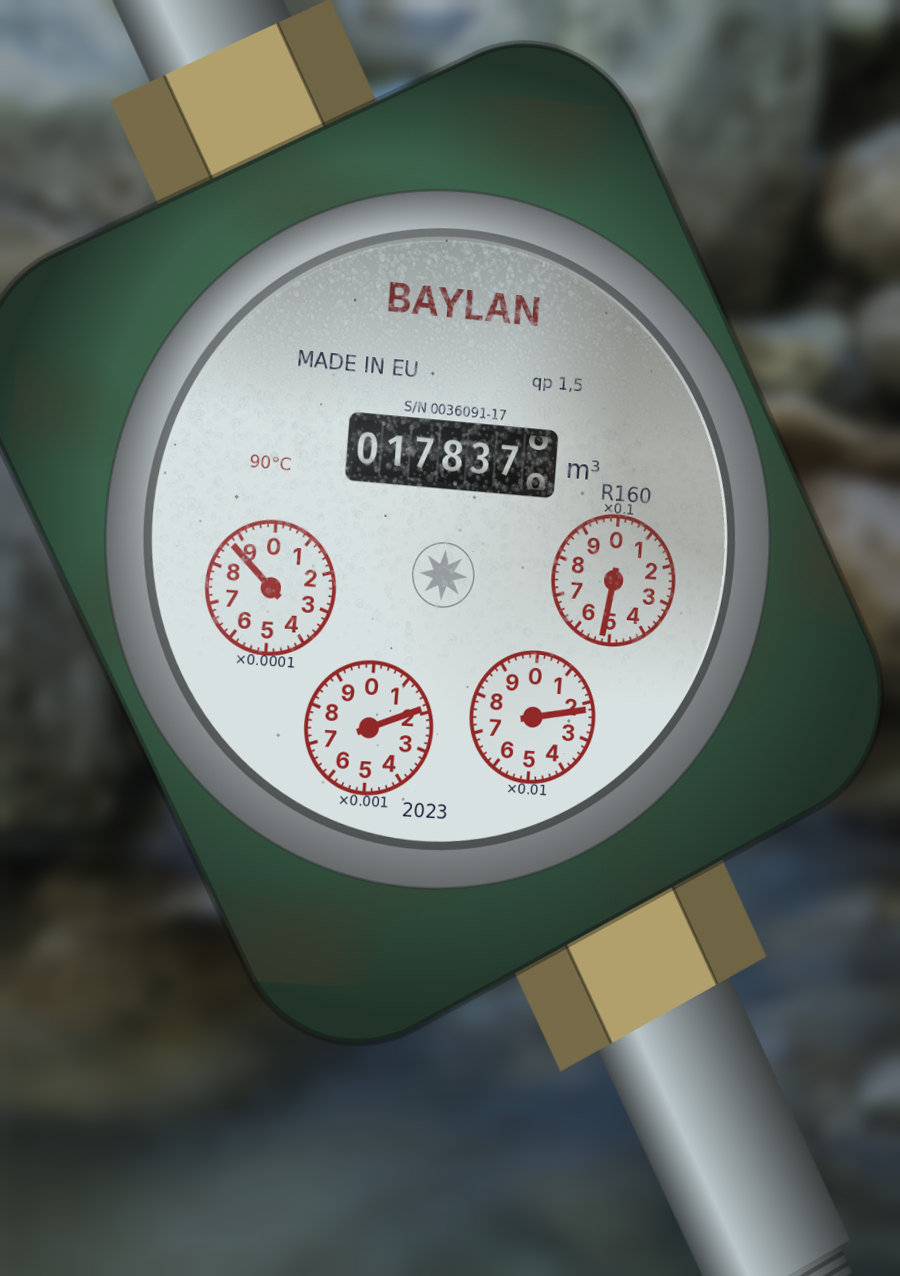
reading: 178378.5218 m³
